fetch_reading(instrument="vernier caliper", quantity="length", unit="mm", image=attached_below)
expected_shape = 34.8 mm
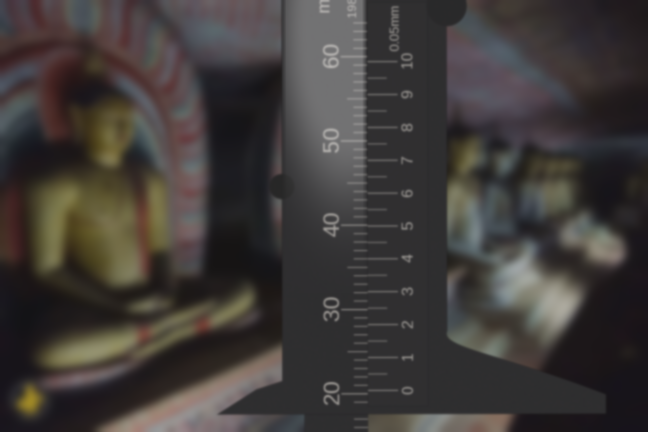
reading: 20.4 mm
